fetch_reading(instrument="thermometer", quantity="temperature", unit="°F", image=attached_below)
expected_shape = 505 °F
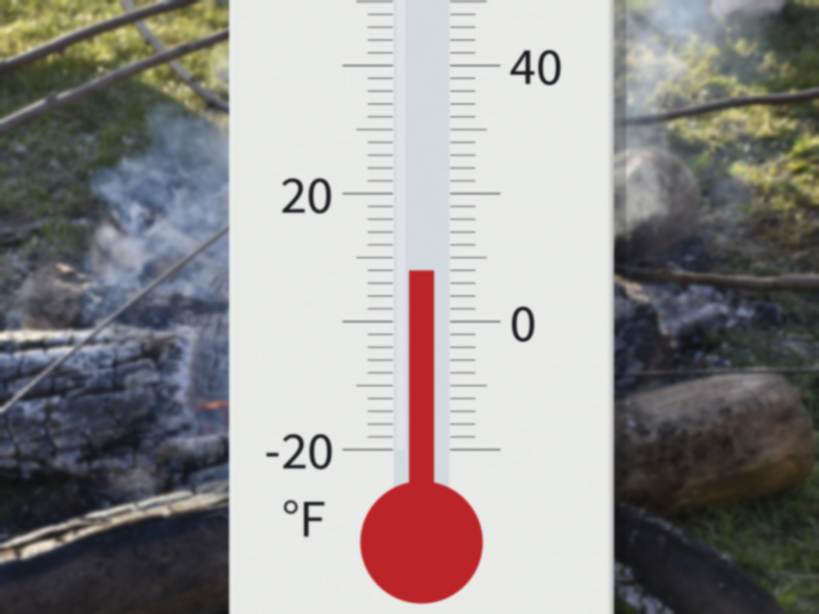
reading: 8 °F
